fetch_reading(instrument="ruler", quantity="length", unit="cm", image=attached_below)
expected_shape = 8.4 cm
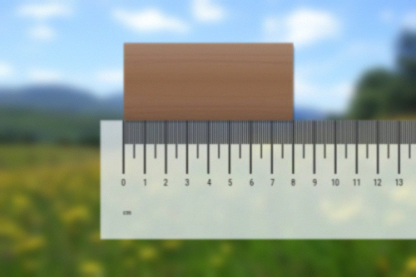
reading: 8 cm
